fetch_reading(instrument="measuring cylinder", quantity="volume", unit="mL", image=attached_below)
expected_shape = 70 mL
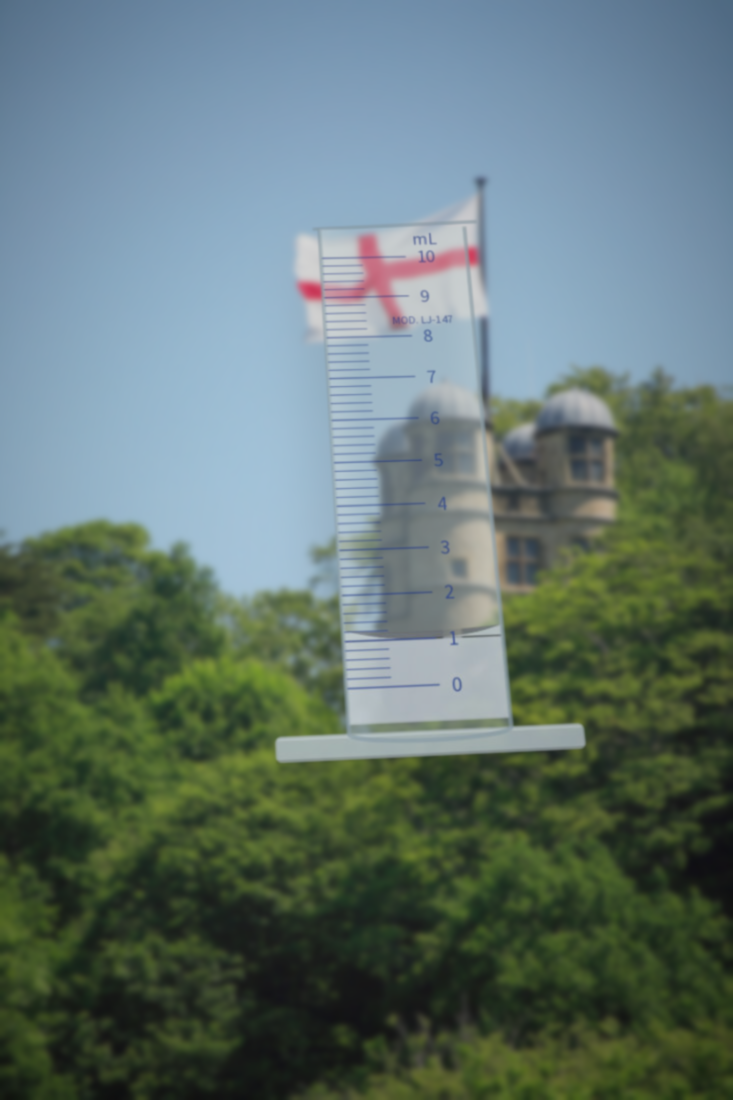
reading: 1 mL
